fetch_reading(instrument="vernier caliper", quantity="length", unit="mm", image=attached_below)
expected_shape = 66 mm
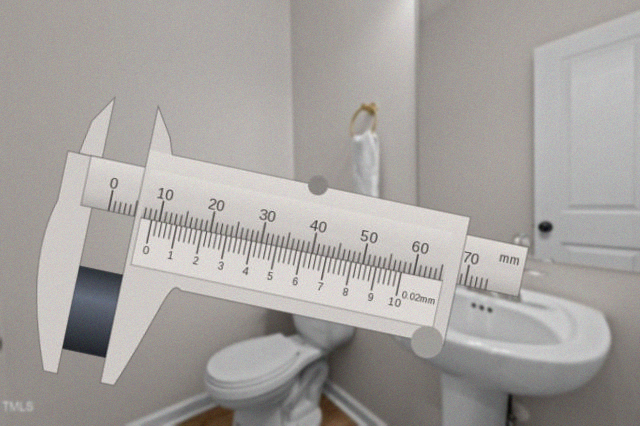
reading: 8.5 mm
